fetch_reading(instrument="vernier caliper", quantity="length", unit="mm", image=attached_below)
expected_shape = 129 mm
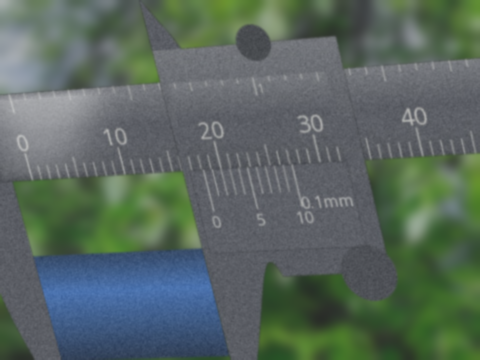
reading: 18.2 mm
